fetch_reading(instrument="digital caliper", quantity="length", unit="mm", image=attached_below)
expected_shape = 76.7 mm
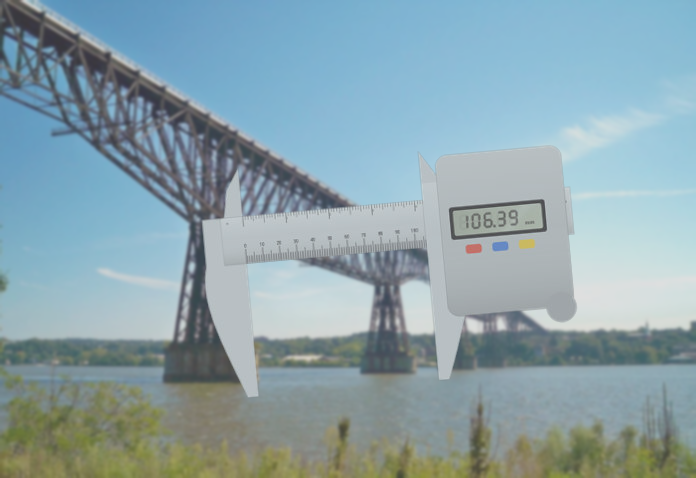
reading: 106.39 mm
